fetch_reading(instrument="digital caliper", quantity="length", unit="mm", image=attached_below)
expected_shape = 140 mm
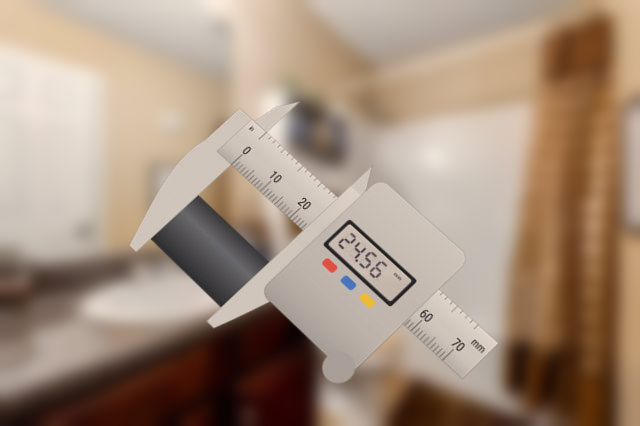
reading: 24.56 mm
